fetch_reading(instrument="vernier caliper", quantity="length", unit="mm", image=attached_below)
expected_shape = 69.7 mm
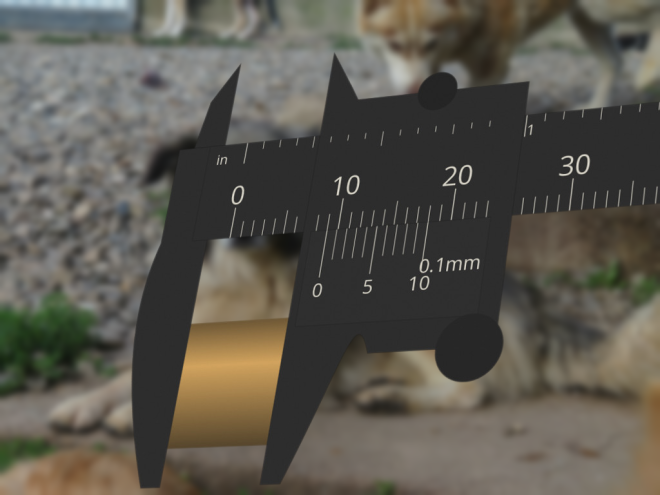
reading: 9.0 mm
